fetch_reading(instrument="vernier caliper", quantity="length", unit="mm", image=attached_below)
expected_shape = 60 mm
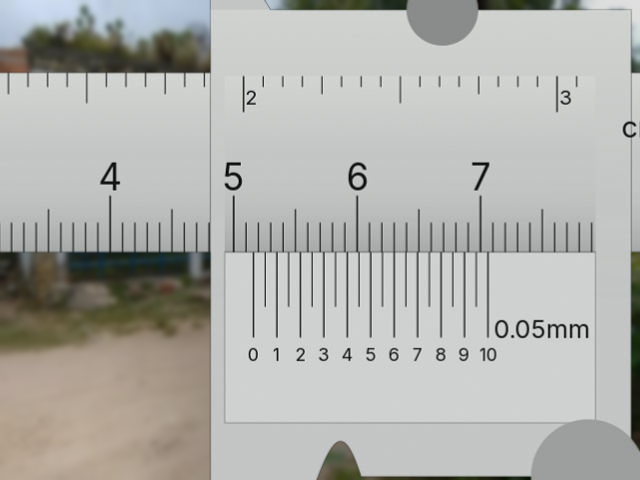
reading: 51.6 mm
